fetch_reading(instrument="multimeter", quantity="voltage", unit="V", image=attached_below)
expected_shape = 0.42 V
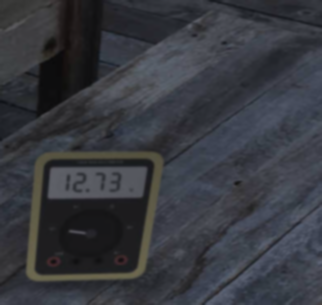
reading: 12.73 V
